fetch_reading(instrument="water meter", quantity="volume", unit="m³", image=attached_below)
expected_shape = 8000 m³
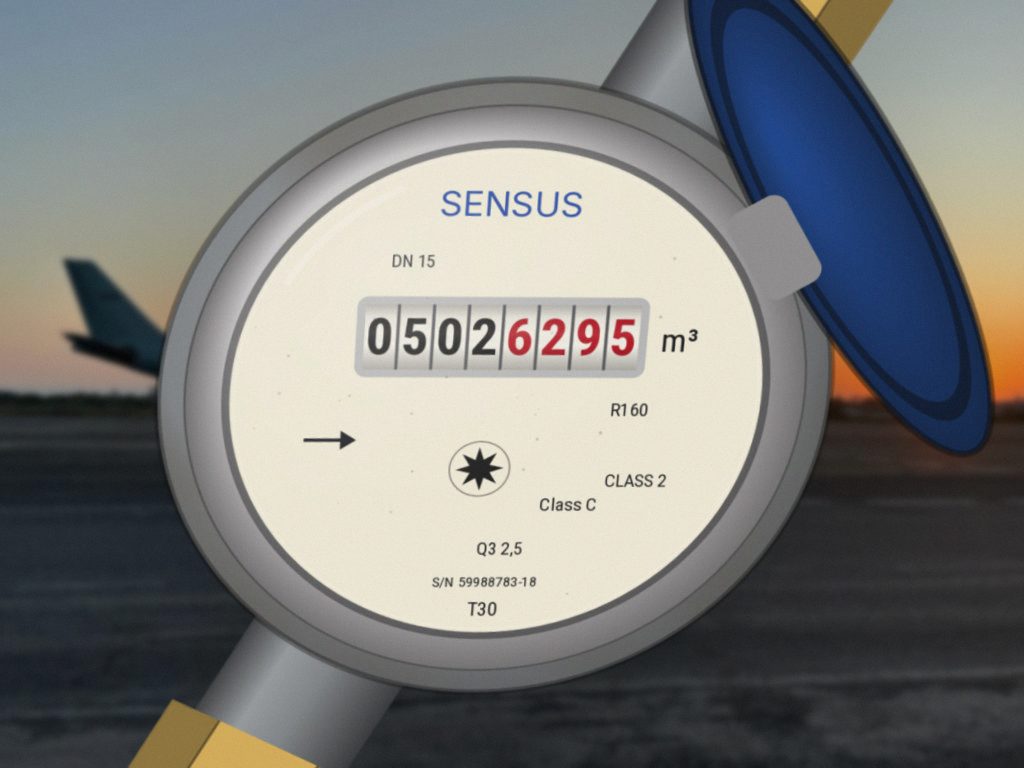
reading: 502.6295 m³
